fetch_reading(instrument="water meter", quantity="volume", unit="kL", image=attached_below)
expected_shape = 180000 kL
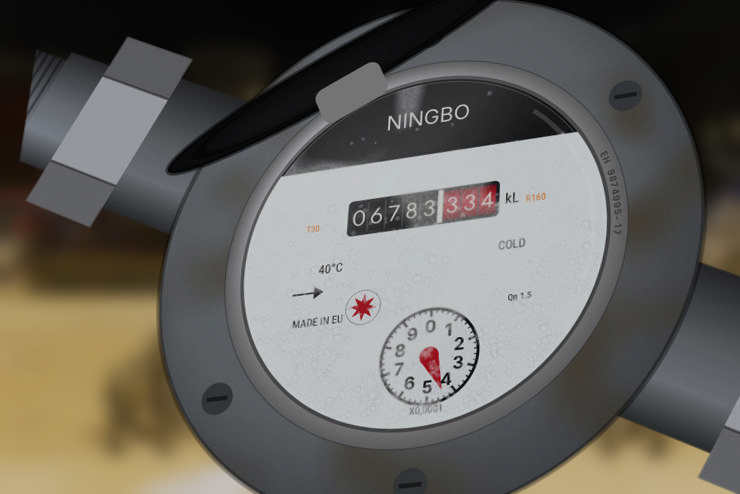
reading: 6783.3344 kL
